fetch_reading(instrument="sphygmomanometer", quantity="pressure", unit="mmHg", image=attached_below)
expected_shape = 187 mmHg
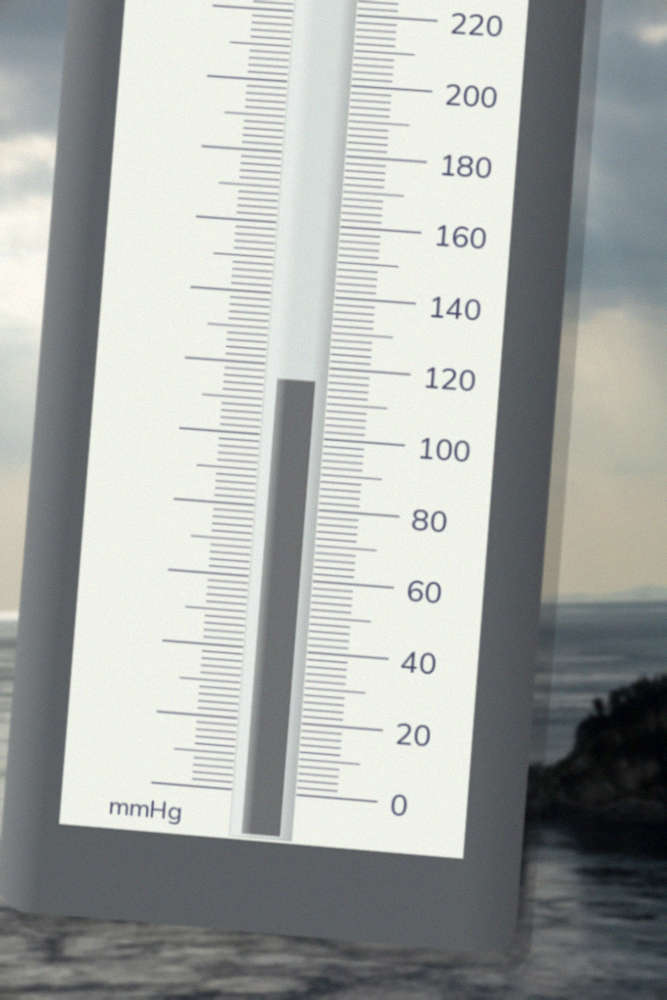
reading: 116 mmHg
